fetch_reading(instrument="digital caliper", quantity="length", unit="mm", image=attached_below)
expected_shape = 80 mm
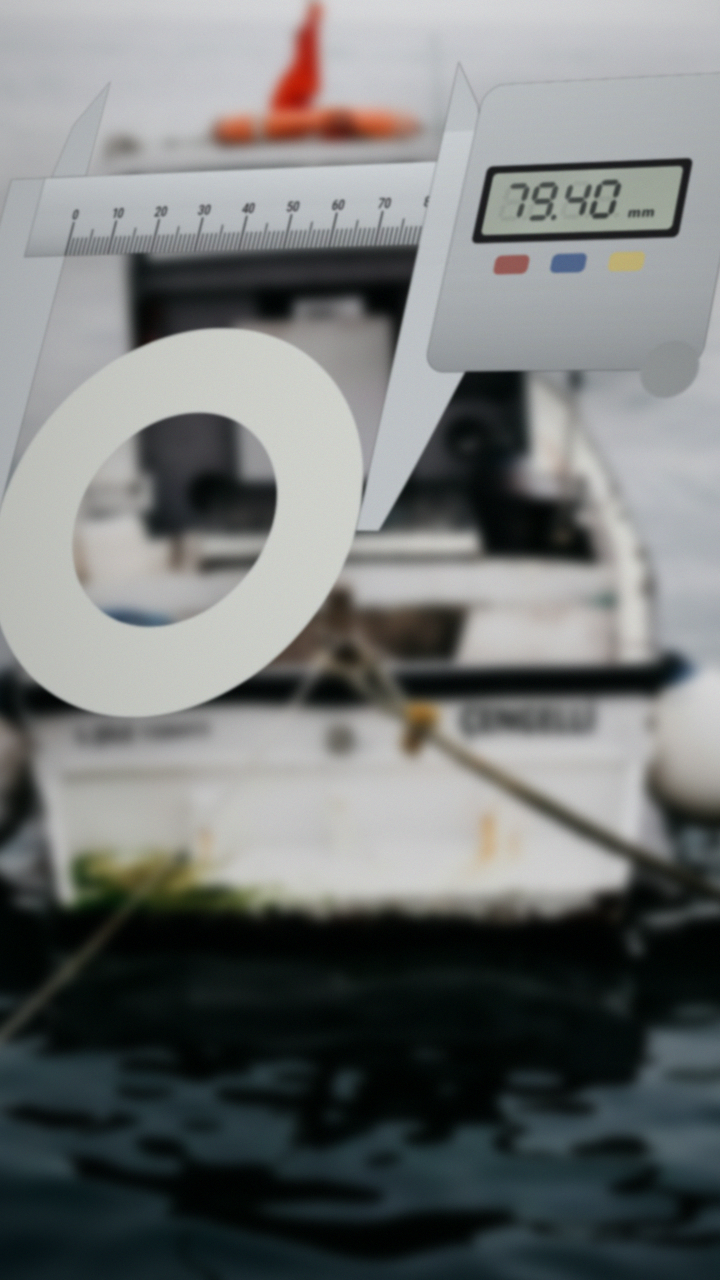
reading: 79.40 mm
